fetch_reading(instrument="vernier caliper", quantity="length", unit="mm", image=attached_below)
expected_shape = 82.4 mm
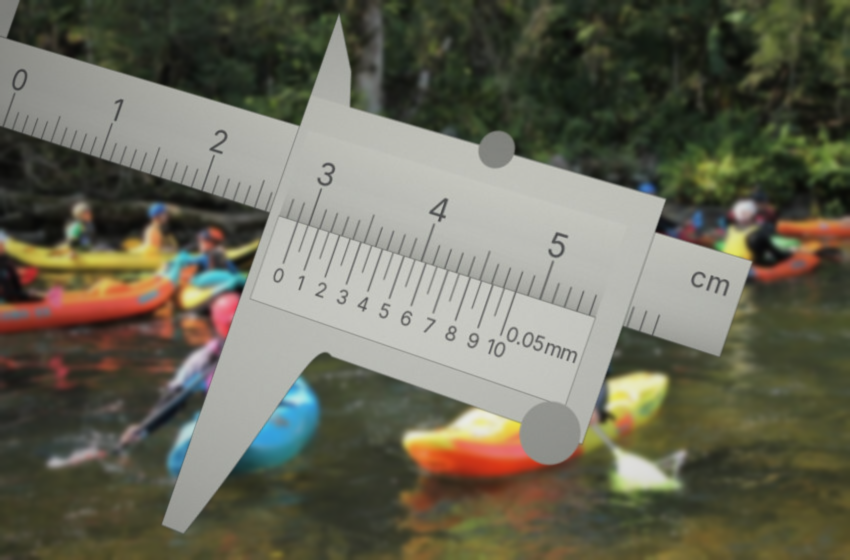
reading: 29.0 mm
